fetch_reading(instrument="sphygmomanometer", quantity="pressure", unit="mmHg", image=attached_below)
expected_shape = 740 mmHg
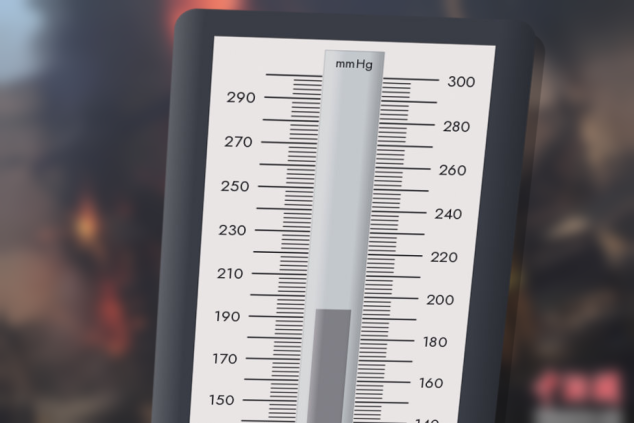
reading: 194 mmHg
